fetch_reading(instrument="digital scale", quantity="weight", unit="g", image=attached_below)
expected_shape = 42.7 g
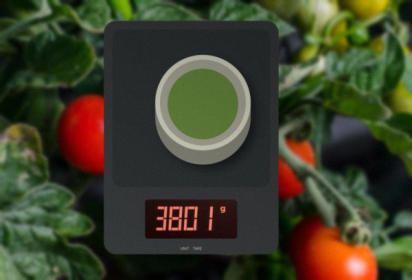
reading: 3801 g
